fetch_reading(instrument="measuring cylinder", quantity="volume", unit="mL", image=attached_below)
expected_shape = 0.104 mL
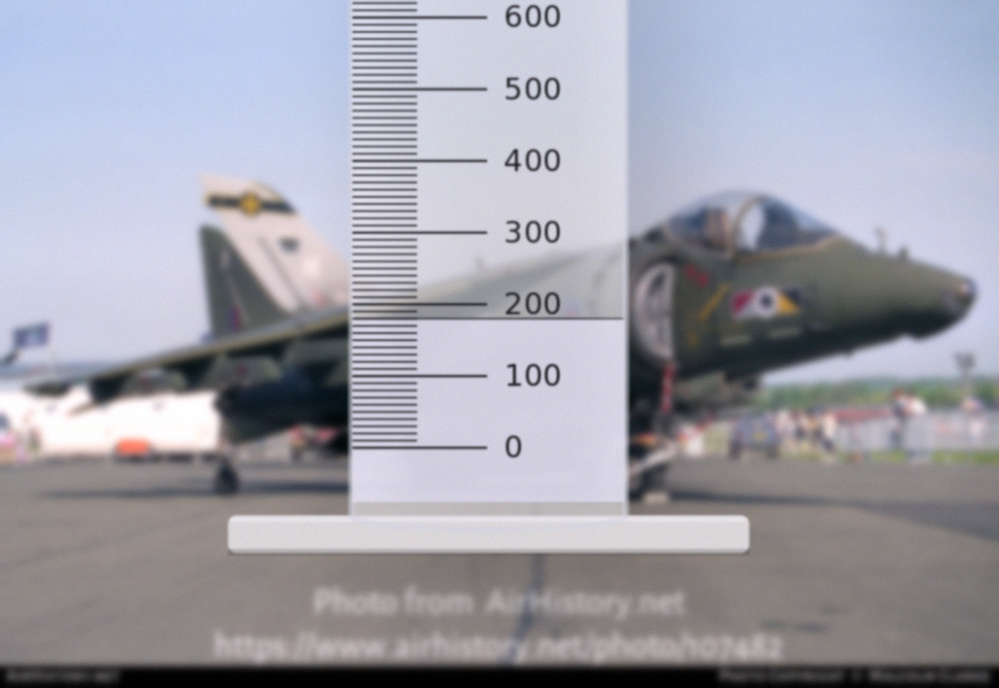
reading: 180 mL
